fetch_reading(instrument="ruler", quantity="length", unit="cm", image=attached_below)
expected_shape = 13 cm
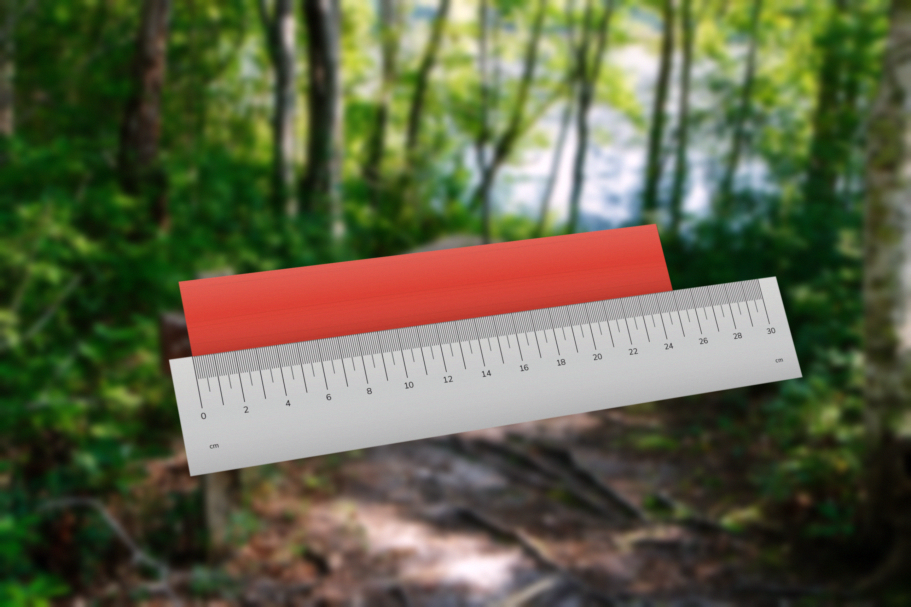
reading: 25 cm
